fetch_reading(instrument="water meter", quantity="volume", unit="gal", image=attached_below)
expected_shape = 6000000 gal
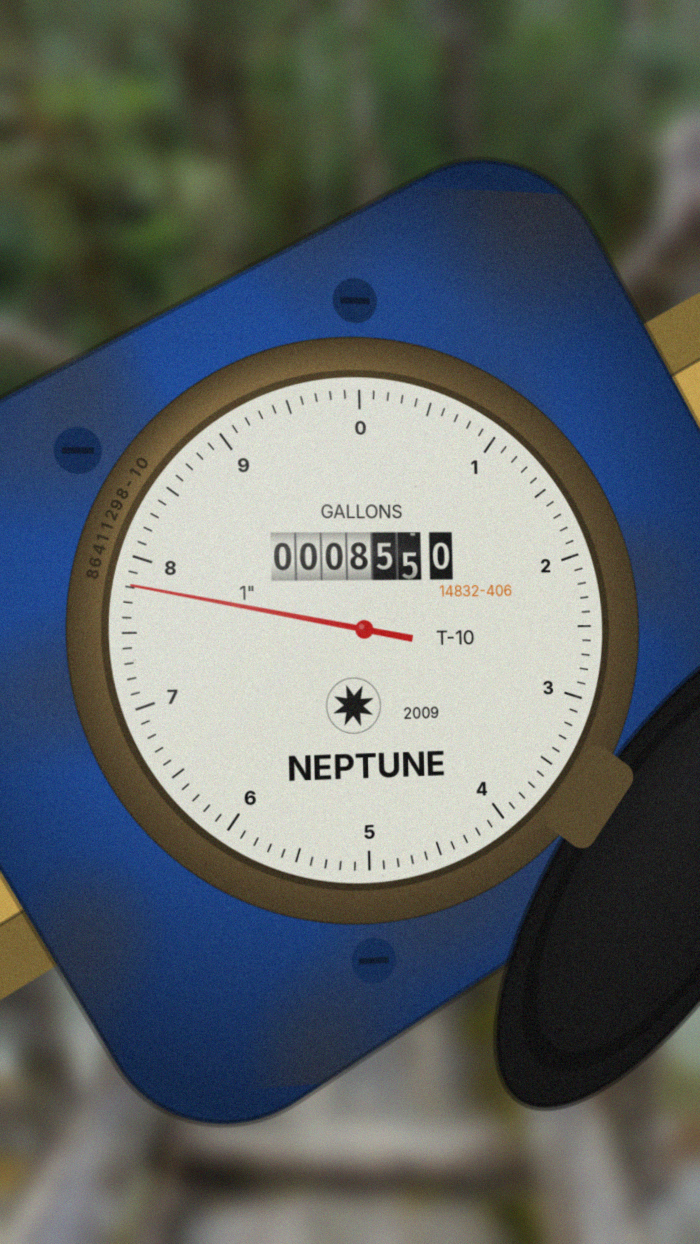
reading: 8547.8 gal
